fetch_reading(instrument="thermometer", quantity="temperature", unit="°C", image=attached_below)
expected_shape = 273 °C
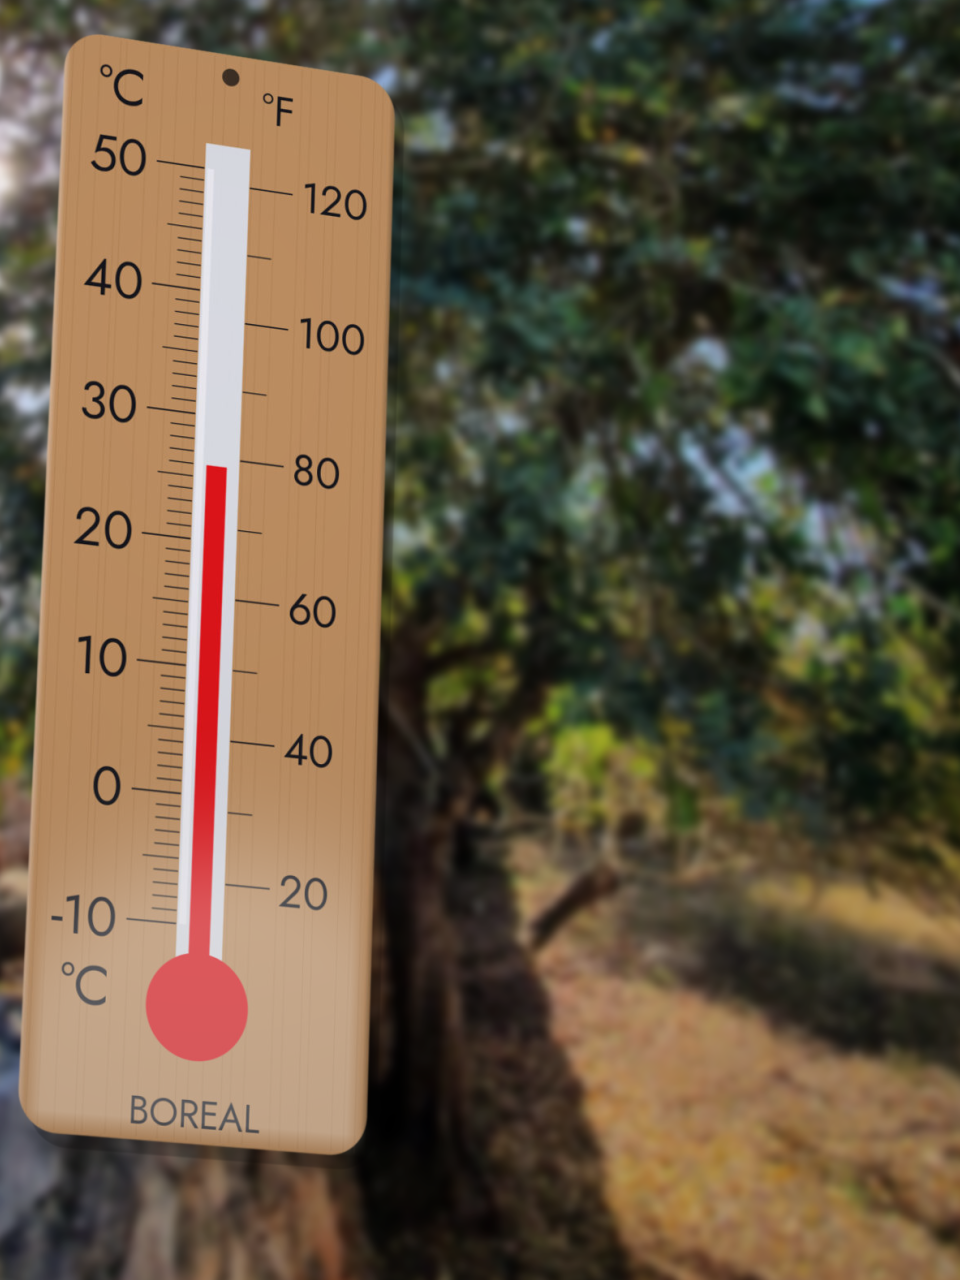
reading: 26 °C
